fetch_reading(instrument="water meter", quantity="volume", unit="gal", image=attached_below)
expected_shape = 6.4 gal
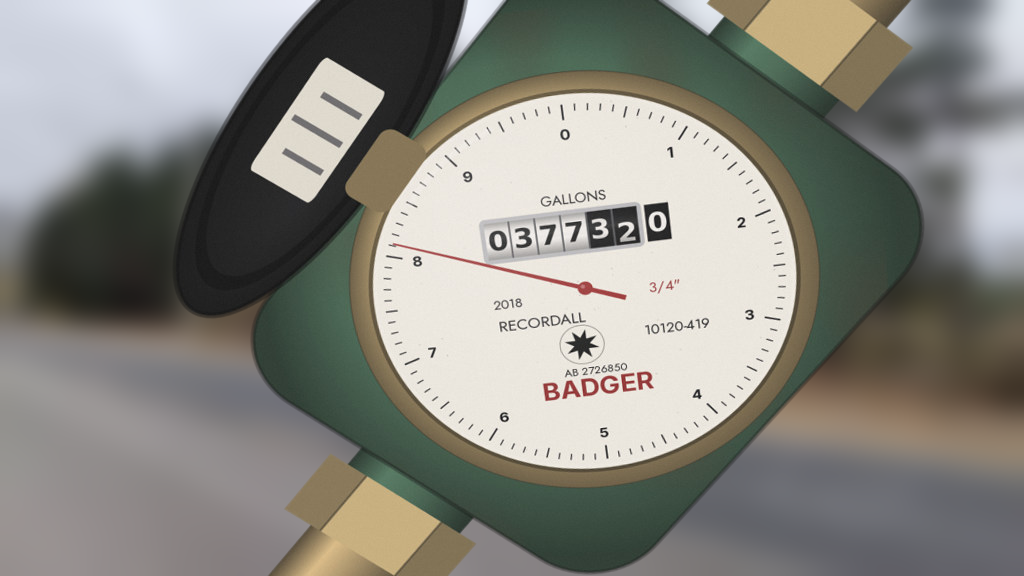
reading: 377318.1 gal
